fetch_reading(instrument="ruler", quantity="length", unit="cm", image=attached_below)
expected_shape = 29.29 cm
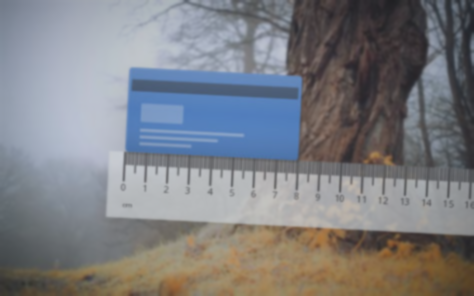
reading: 8 cm
